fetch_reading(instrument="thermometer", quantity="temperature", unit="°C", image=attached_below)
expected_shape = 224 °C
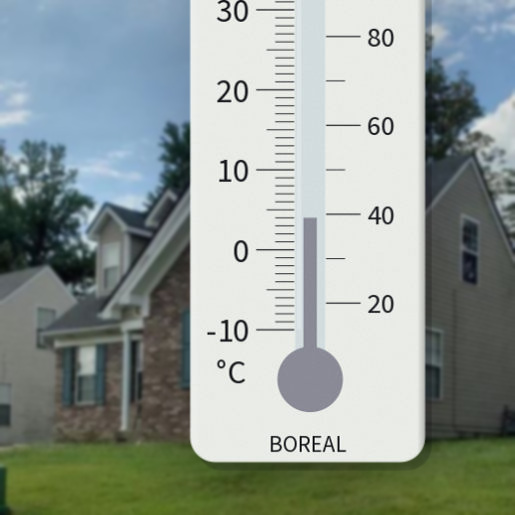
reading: 4 °C
